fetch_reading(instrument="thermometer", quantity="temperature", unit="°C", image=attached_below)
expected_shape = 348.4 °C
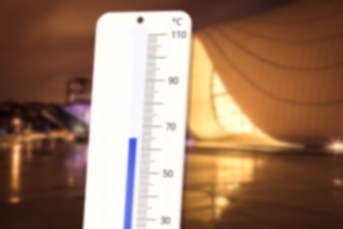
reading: 65 °C
